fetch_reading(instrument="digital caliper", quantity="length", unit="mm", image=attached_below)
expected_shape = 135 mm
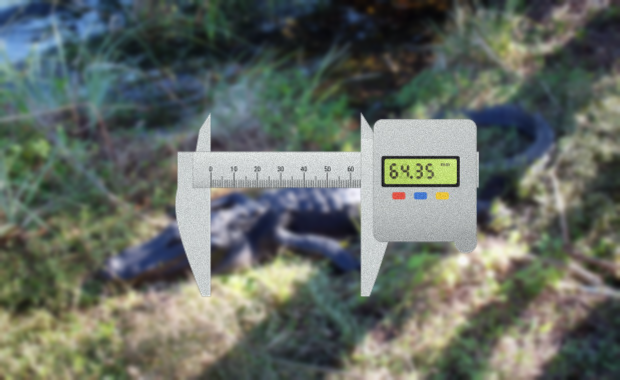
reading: 64.35 mm
